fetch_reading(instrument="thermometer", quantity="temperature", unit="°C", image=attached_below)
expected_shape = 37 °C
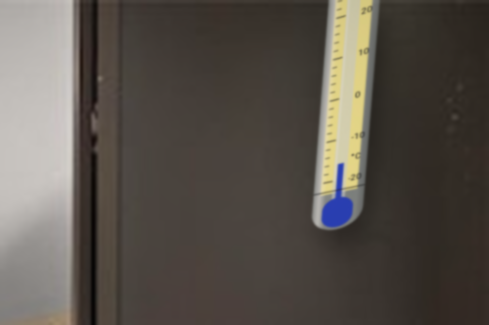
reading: -16 °C
